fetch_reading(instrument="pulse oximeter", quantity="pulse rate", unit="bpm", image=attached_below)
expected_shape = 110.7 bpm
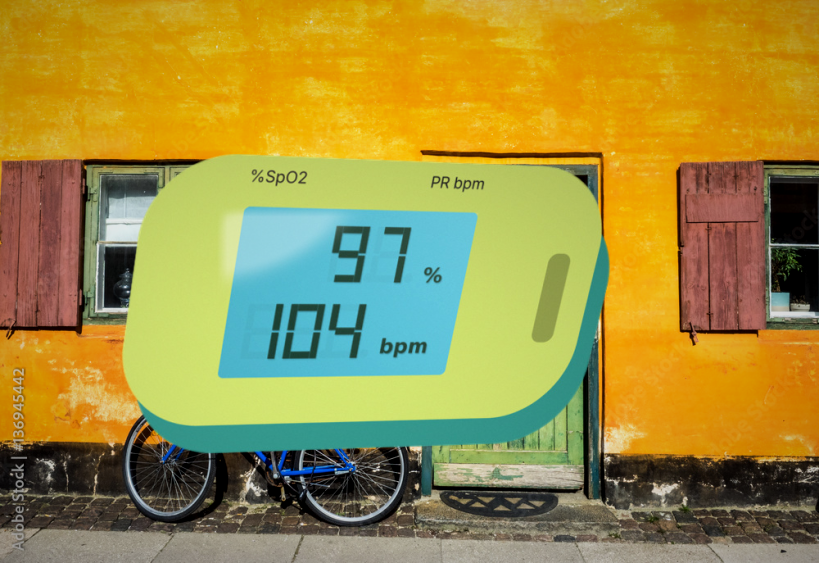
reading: 104 bpm
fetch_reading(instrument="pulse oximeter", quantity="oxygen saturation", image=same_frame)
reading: 97 %
